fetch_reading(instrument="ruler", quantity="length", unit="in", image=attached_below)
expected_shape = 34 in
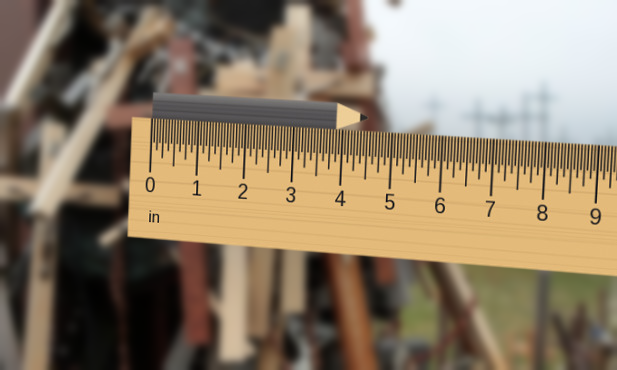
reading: 4.5 in
